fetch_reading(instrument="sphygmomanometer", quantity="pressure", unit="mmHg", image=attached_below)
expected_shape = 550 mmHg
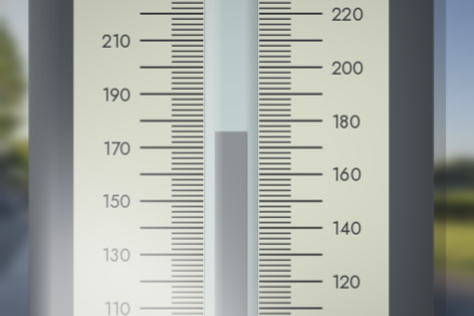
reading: 176 mmHg
